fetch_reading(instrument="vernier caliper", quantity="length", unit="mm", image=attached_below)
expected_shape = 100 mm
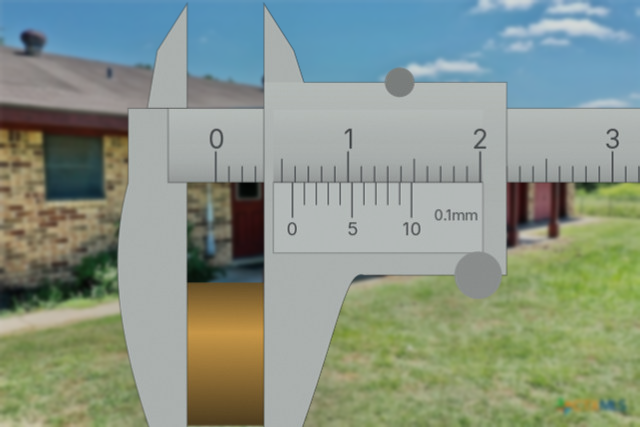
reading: 5.8 mm
